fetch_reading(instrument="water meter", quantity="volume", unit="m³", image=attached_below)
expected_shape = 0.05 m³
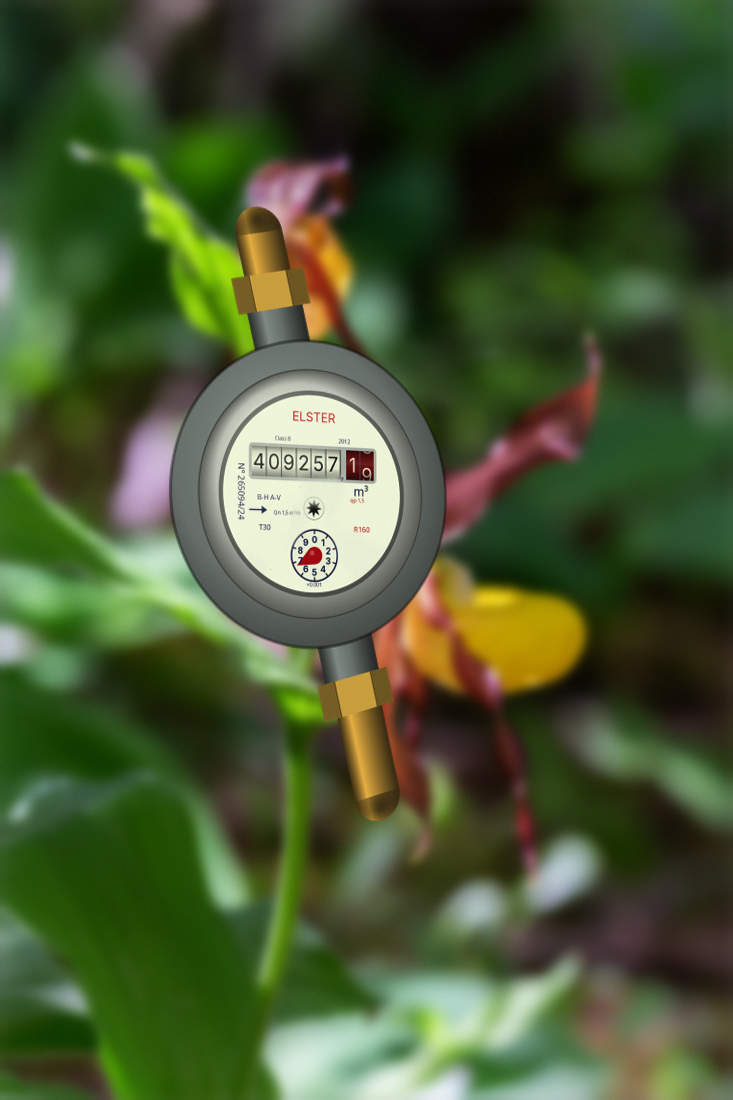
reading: 409257.186 m³
